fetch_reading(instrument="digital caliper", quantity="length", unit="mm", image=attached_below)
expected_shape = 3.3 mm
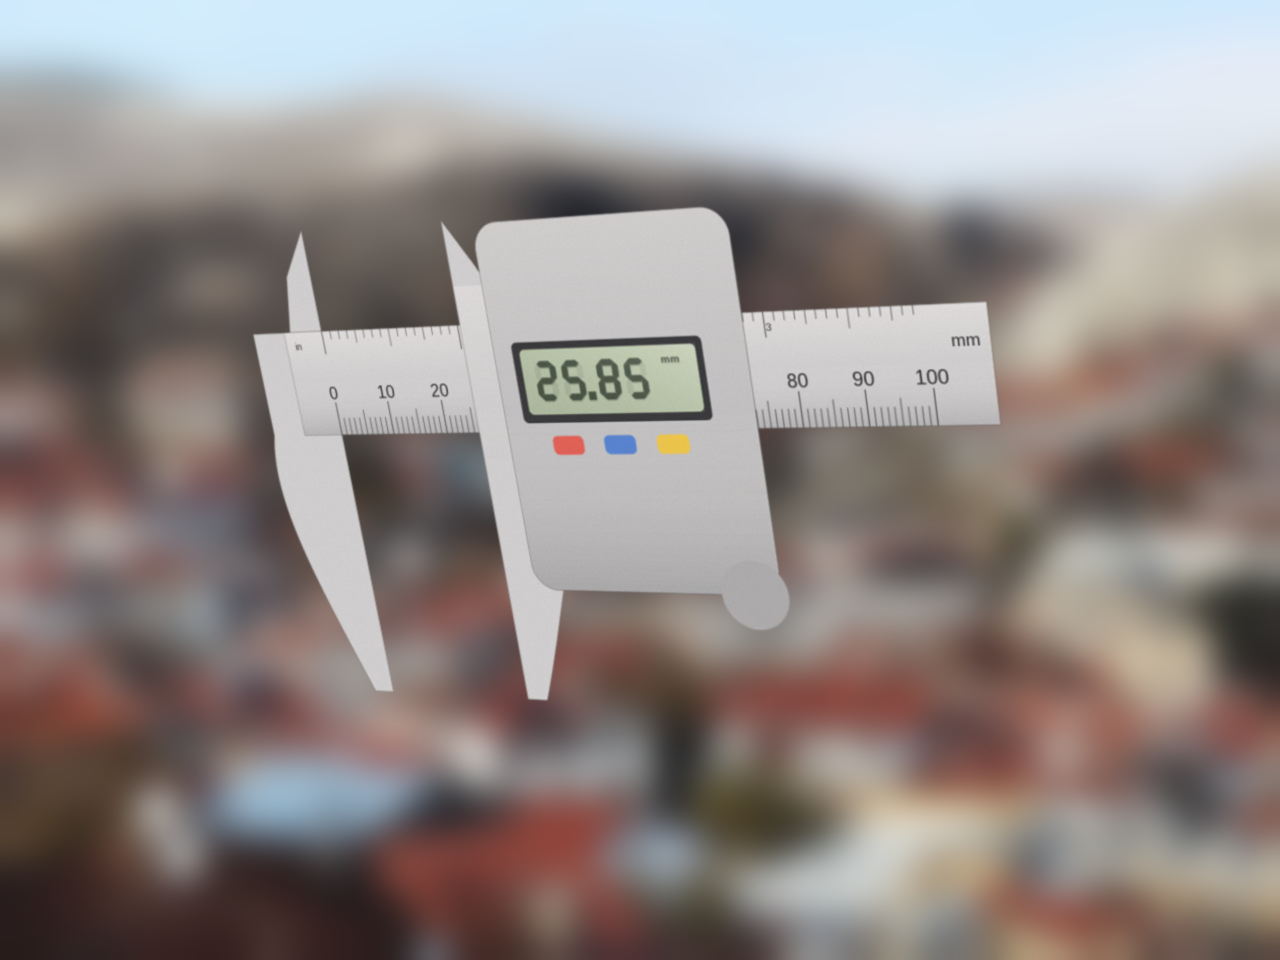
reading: 25.85 mm
